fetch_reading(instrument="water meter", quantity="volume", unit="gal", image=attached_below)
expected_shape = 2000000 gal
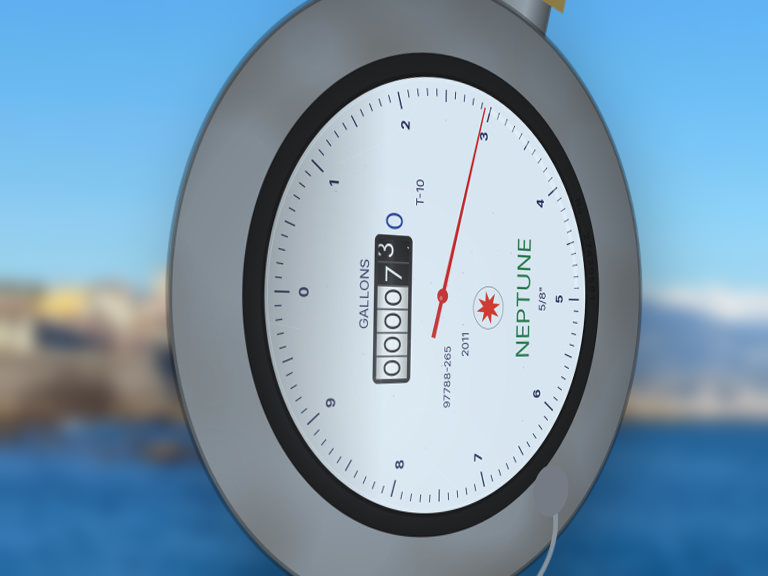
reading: 732.9 gal
